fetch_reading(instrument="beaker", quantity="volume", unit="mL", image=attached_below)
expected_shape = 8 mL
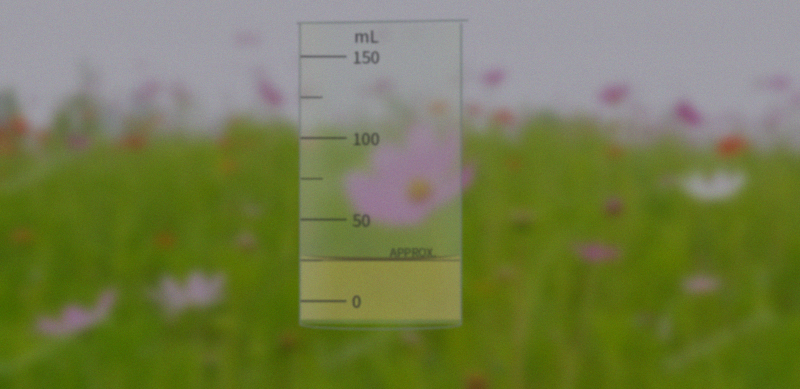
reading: 25 mL
